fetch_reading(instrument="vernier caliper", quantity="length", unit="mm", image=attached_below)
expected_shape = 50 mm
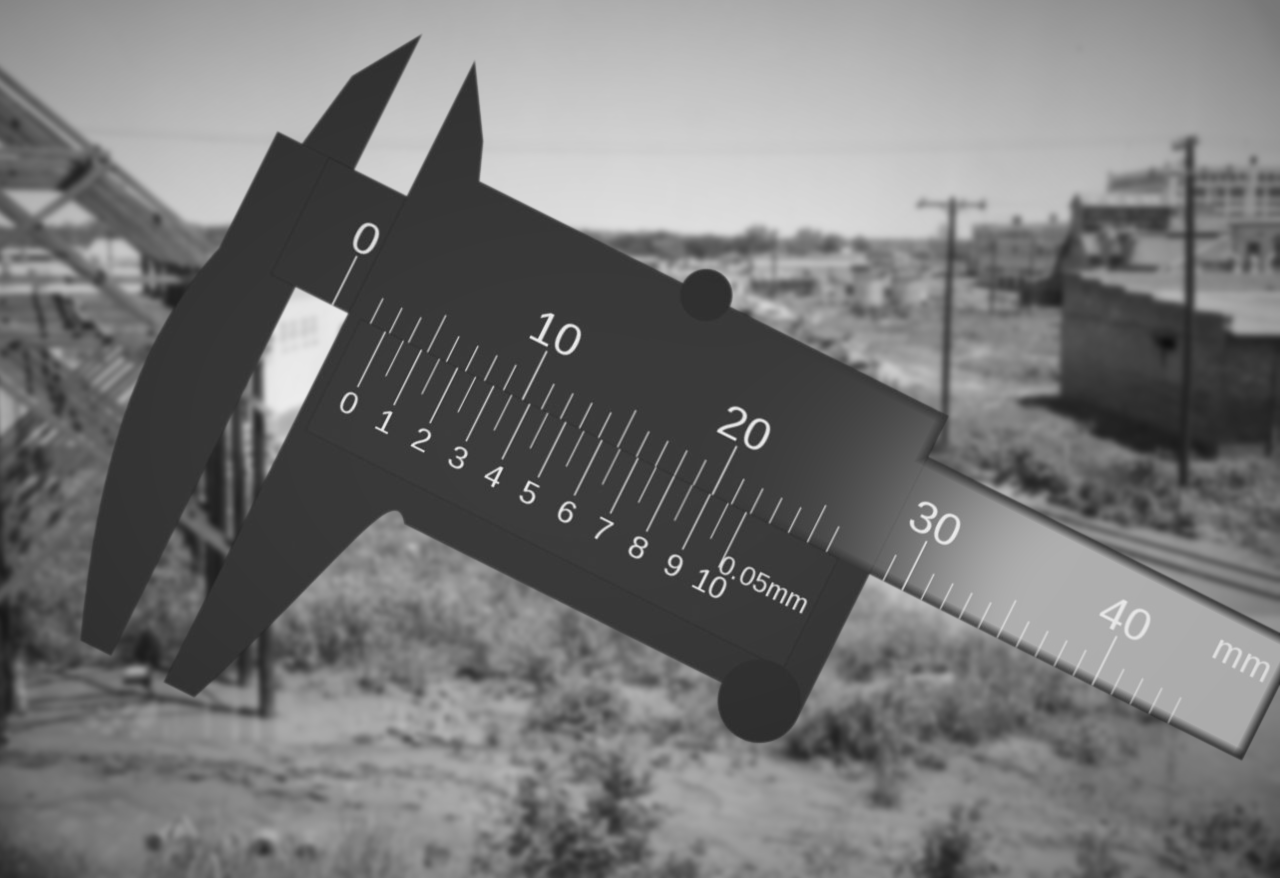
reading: 2.8 mm
